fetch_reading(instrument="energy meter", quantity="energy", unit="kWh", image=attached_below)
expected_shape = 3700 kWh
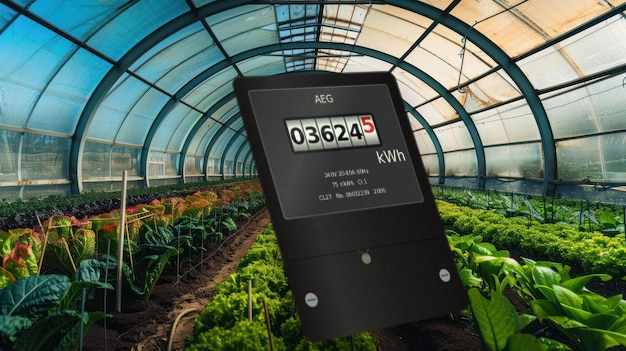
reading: 3624.5 kWh
